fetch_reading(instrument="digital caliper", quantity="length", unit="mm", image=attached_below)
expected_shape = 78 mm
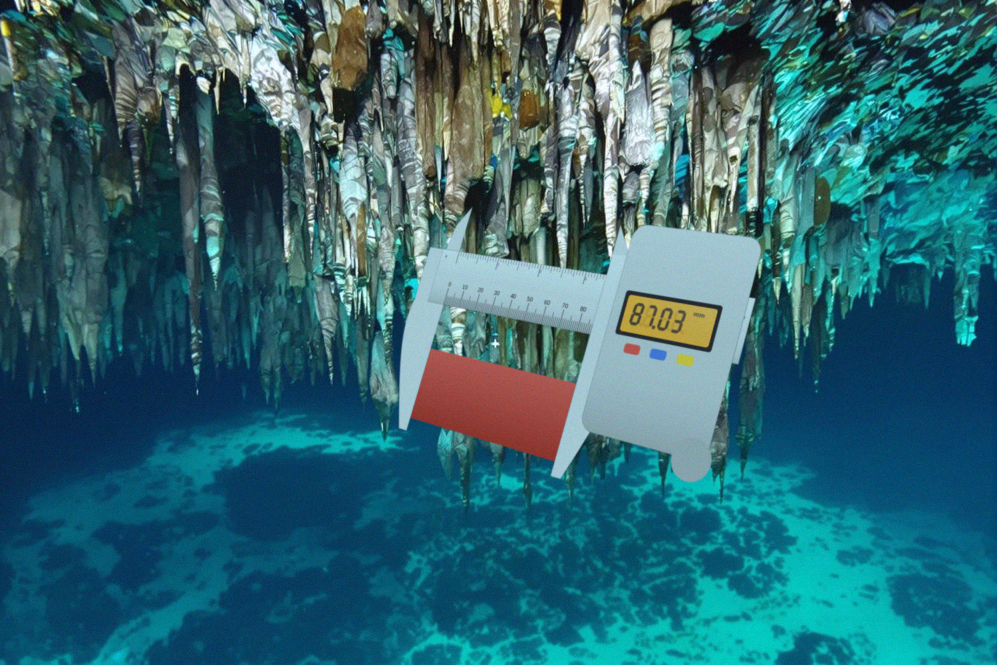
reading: 87.03 mm
